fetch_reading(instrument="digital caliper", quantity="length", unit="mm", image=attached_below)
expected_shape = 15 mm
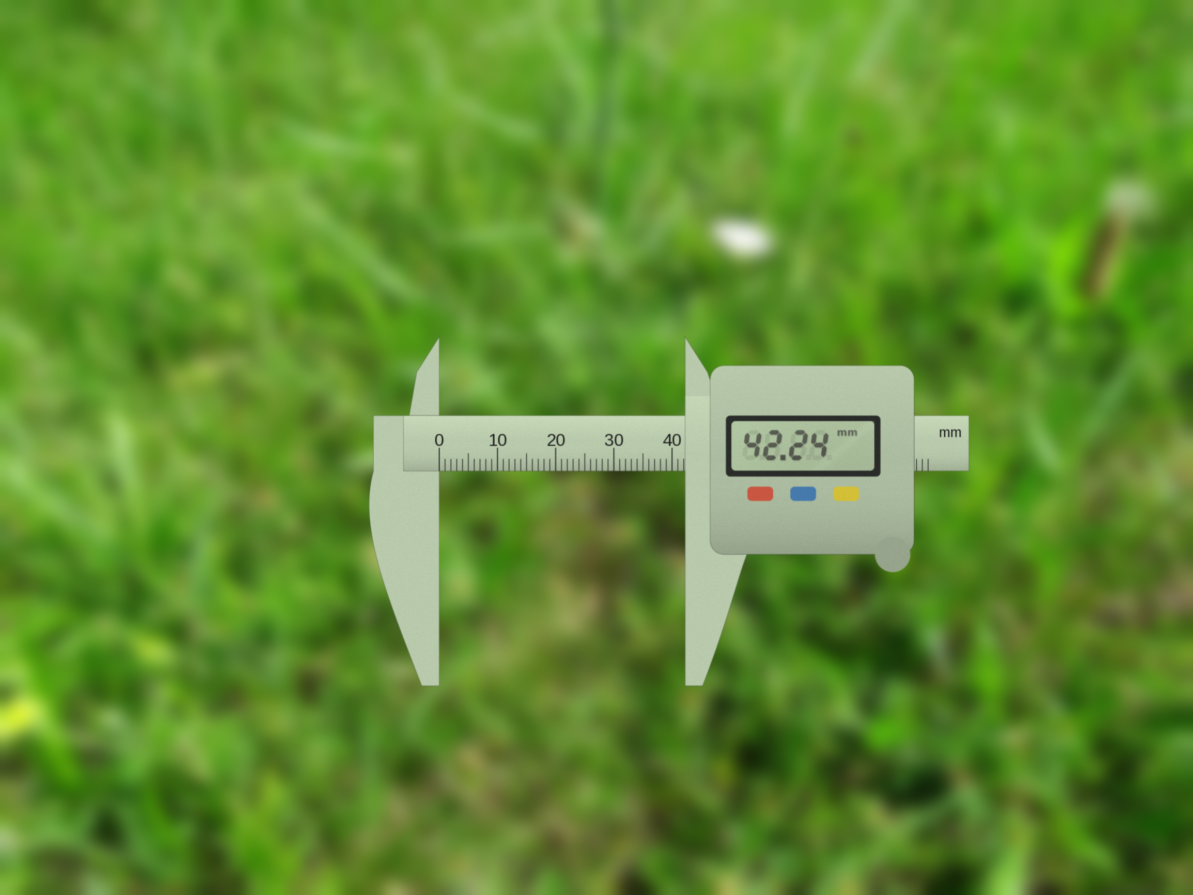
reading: 42.24 mm
